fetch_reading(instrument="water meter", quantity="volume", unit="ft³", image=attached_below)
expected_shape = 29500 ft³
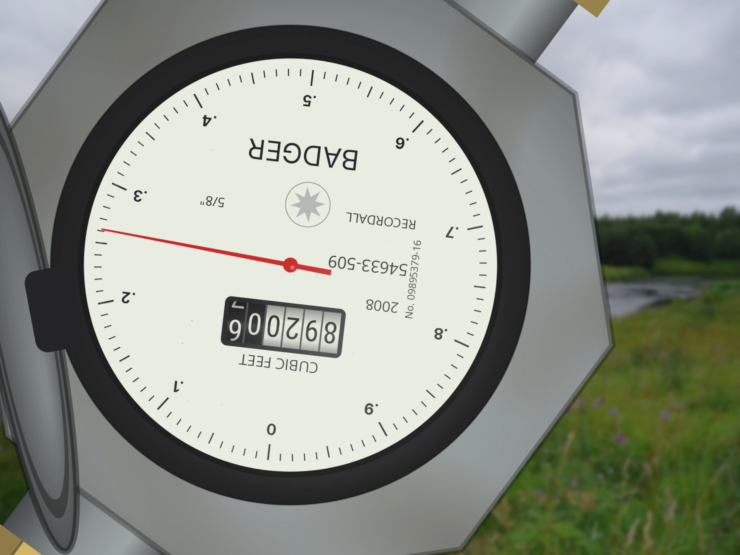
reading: 892006.26 ft³
